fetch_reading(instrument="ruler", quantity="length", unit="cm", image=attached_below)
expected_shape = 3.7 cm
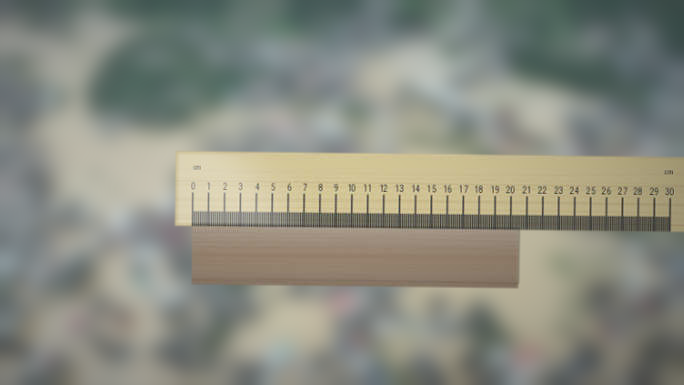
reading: 20.5 cm
